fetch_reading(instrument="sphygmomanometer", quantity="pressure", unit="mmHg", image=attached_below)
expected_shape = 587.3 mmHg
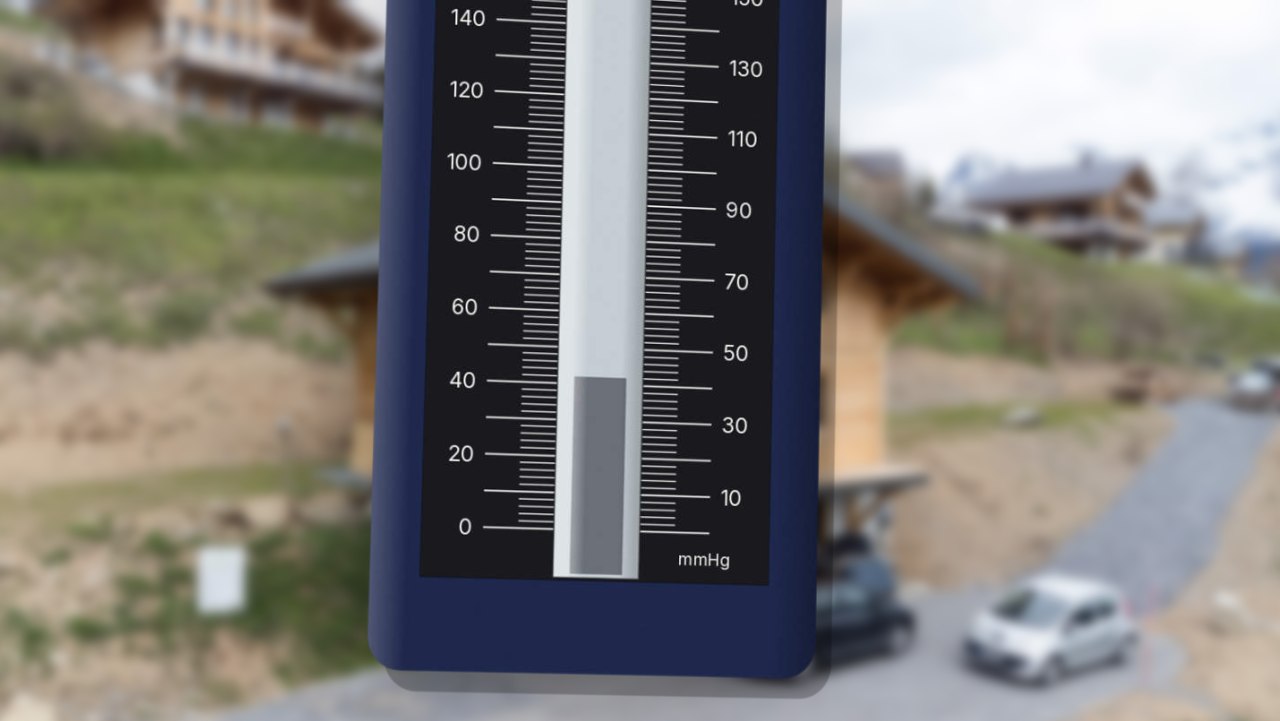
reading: 42 mmHg
